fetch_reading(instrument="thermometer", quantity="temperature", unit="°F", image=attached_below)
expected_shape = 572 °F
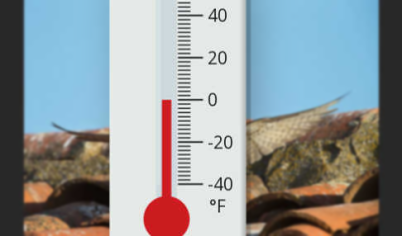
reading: 0 °F
